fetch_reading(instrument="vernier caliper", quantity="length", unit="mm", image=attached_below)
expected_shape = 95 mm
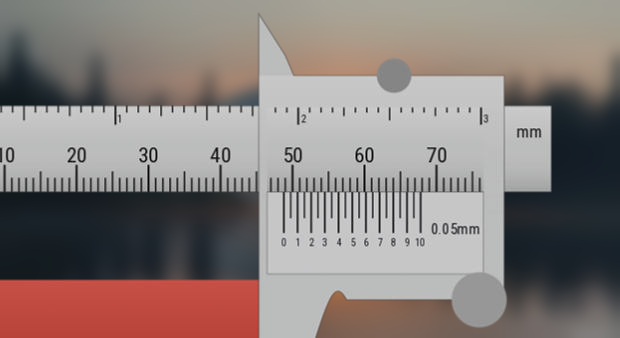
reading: 48.8 mm
